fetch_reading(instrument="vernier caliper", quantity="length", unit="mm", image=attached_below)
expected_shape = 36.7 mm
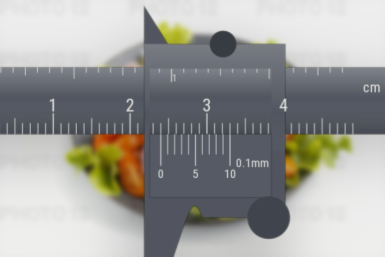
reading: 24.0 mm
